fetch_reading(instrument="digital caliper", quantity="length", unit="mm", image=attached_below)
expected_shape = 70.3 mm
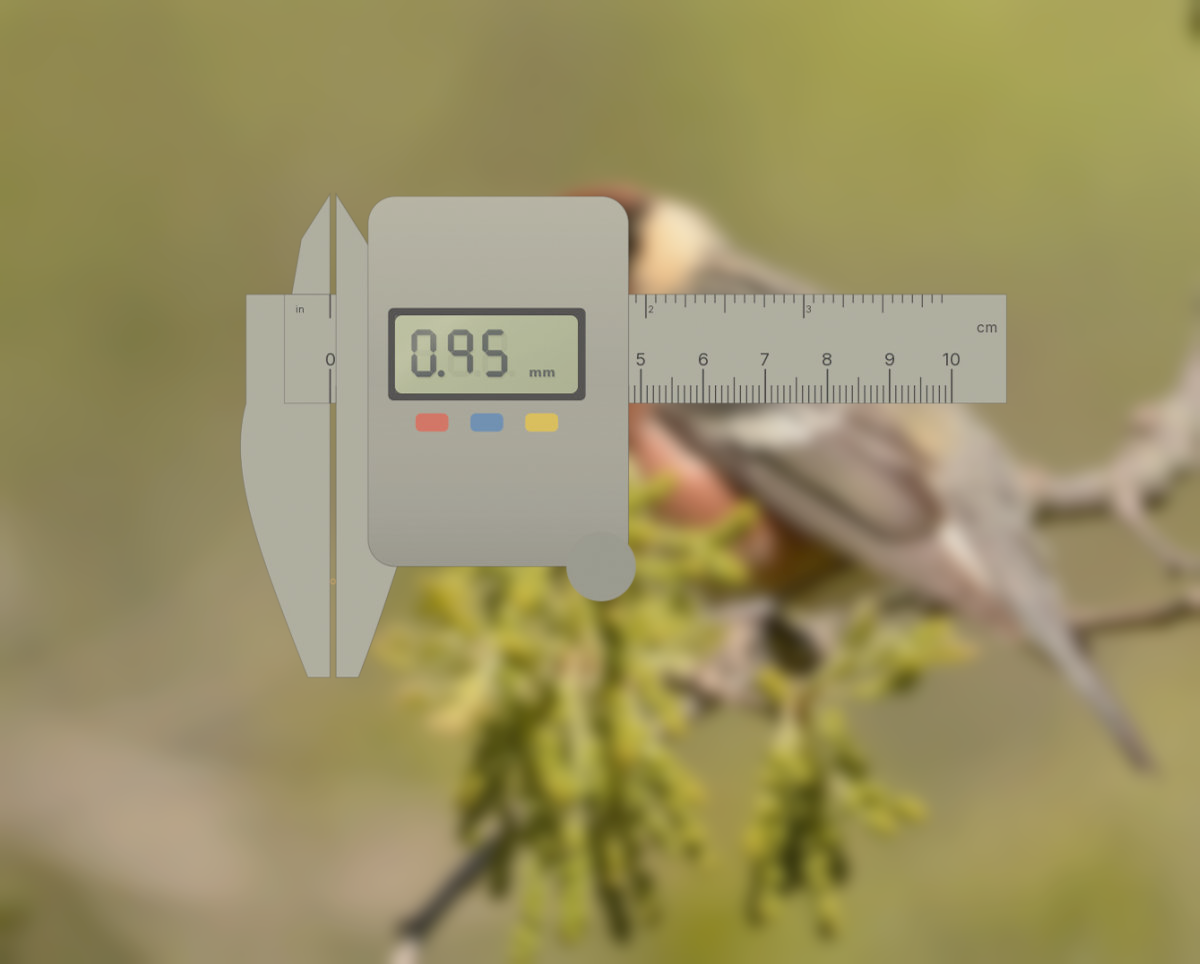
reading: 0.95 mm
